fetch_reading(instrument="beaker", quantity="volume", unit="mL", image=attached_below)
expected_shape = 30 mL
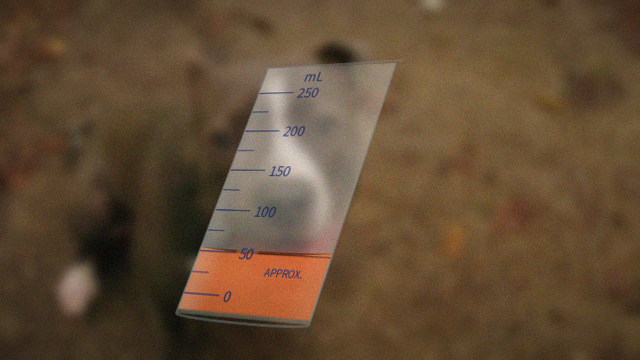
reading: 50 mL
